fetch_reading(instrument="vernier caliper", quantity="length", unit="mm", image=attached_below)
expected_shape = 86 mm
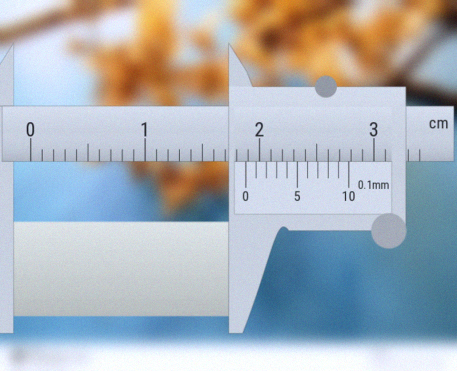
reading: 18.8 mm
